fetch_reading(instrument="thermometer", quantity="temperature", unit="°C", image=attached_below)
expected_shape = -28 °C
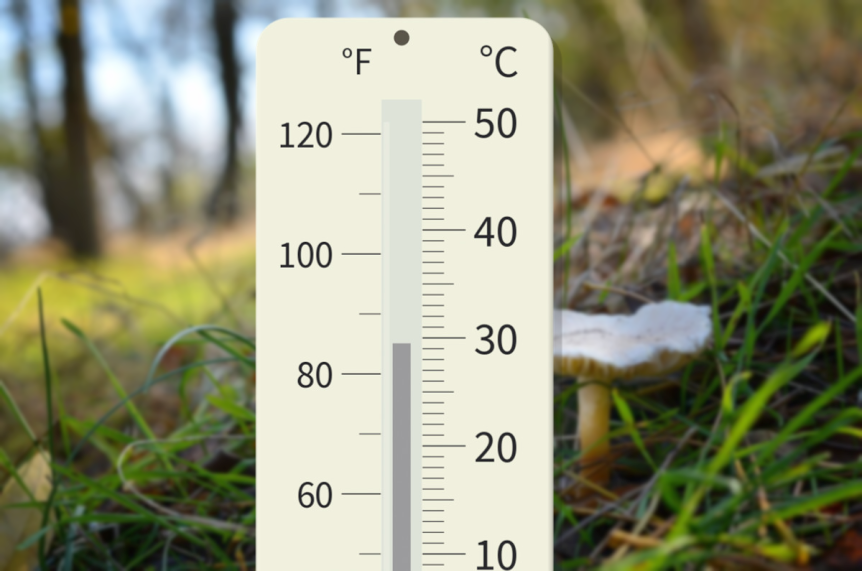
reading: 29.5 °C
